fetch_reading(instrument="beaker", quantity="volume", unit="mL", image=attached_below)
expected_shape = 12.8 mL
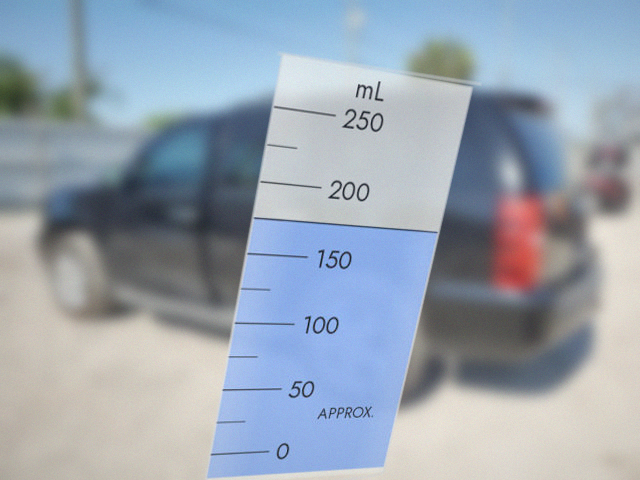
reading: 175 mL
